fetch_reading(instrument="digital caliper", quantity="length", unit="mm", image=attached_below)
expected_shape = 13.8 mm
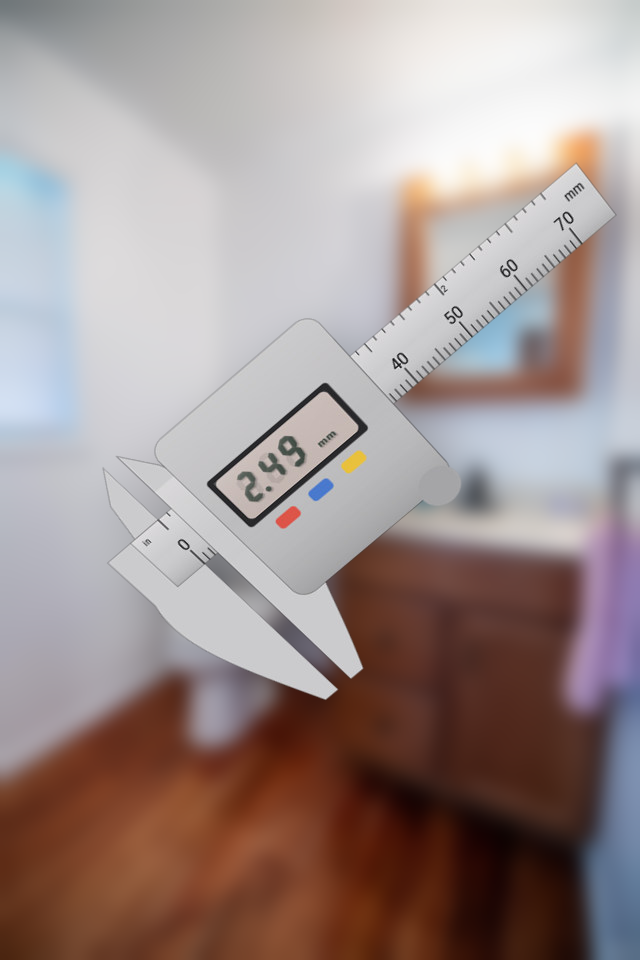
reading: 2.49 mm
